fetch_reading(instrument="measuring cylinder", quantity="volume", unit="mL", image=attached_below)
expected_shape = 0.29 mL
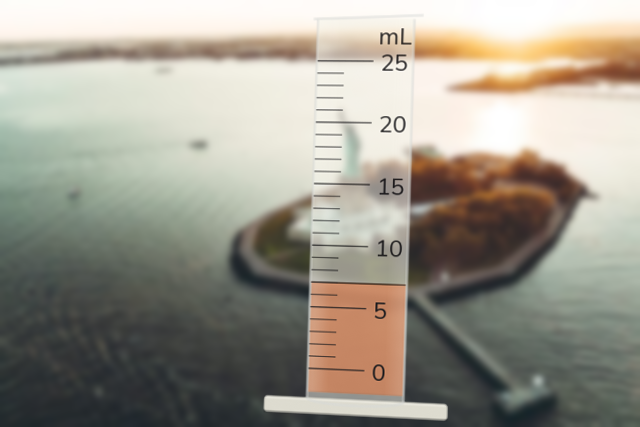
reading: 7 mL
